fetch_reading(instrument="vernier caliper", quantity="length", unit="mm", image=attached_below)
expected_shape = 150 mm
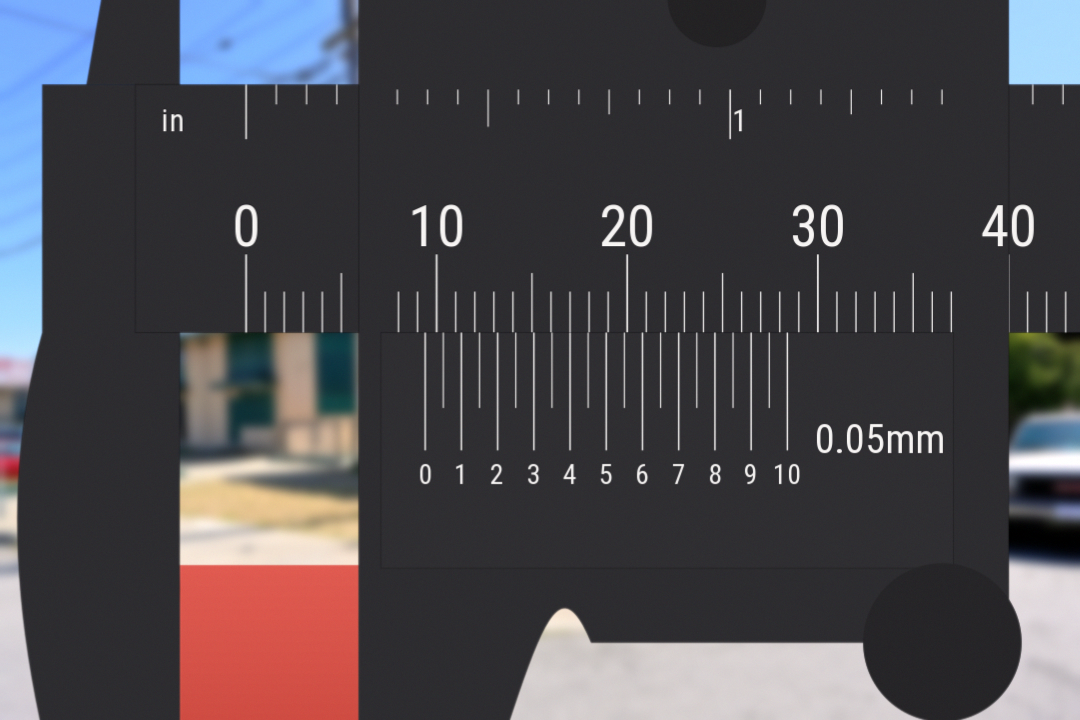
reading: 9.4 mm
